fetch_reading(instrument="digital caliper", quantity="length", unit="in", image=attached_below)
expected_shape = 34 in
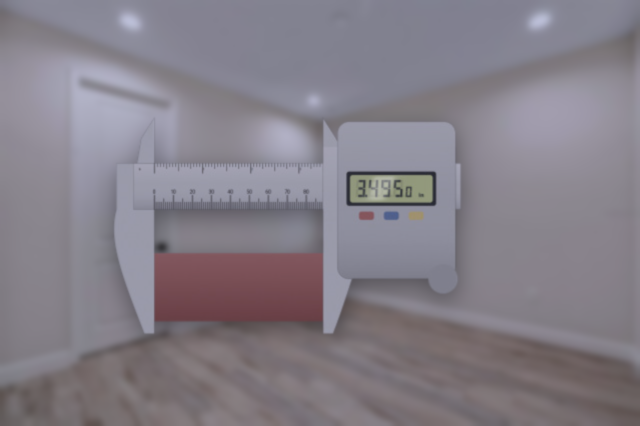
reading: 3.4950 in
